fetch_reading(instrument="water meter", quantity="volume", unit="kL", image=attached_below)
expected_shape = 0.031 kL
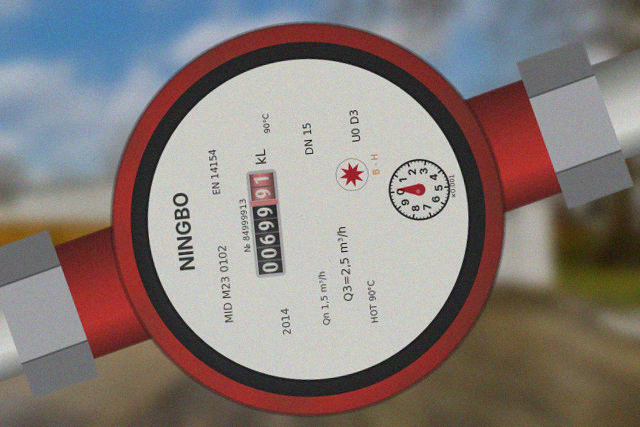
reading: 699.910 kL
